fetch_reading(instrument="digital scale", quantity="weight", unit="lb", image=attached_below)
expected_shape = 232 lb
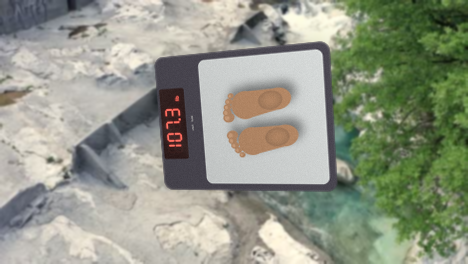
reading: 107.3 lb
